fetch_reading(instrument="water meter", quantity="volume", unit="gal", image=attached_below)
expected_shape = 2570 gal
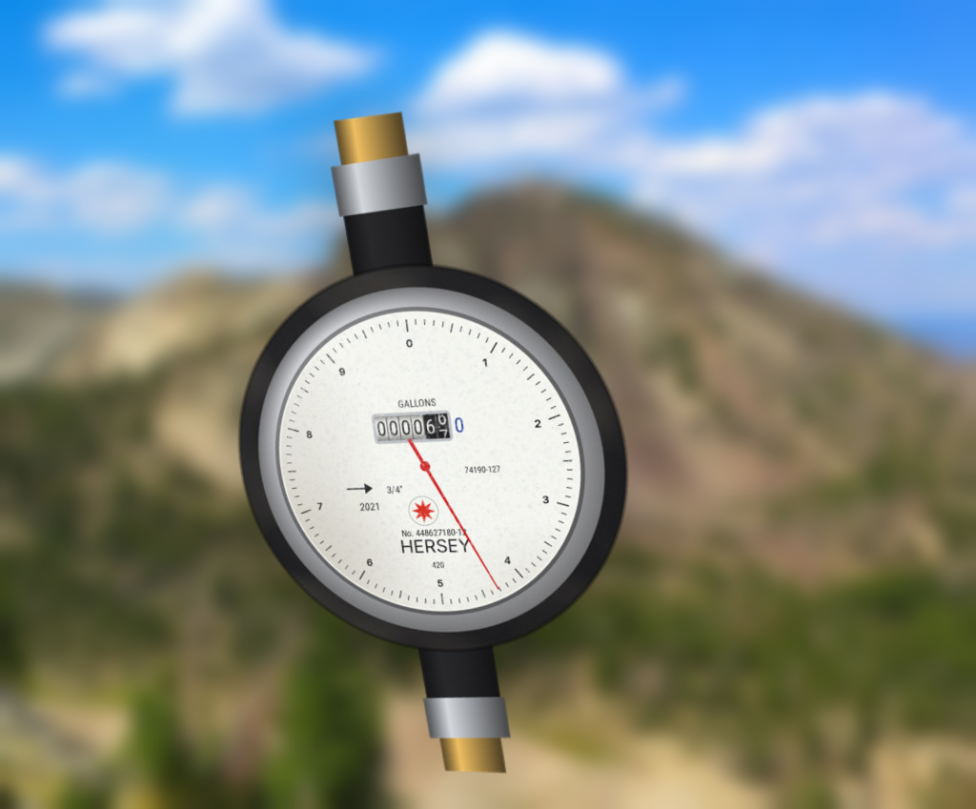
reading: 664.3 gal
